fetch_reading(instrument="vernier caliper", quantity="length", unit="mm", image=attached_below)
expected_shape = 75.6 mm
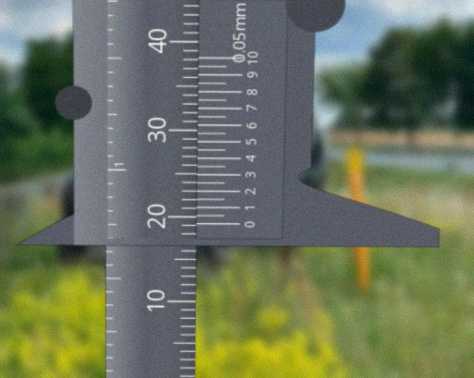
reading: 19.2 mm
